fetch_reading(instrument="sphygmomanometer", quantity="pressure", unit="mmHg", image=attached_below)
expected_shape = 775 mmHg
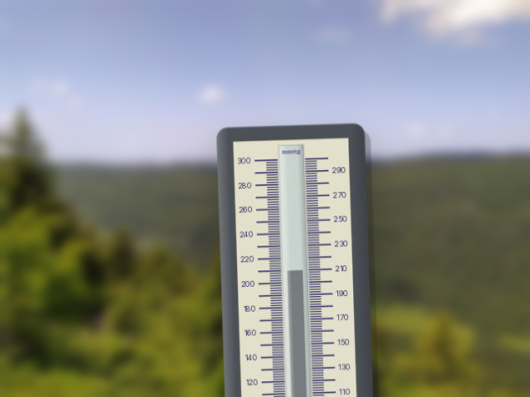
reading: 210 mmHg
